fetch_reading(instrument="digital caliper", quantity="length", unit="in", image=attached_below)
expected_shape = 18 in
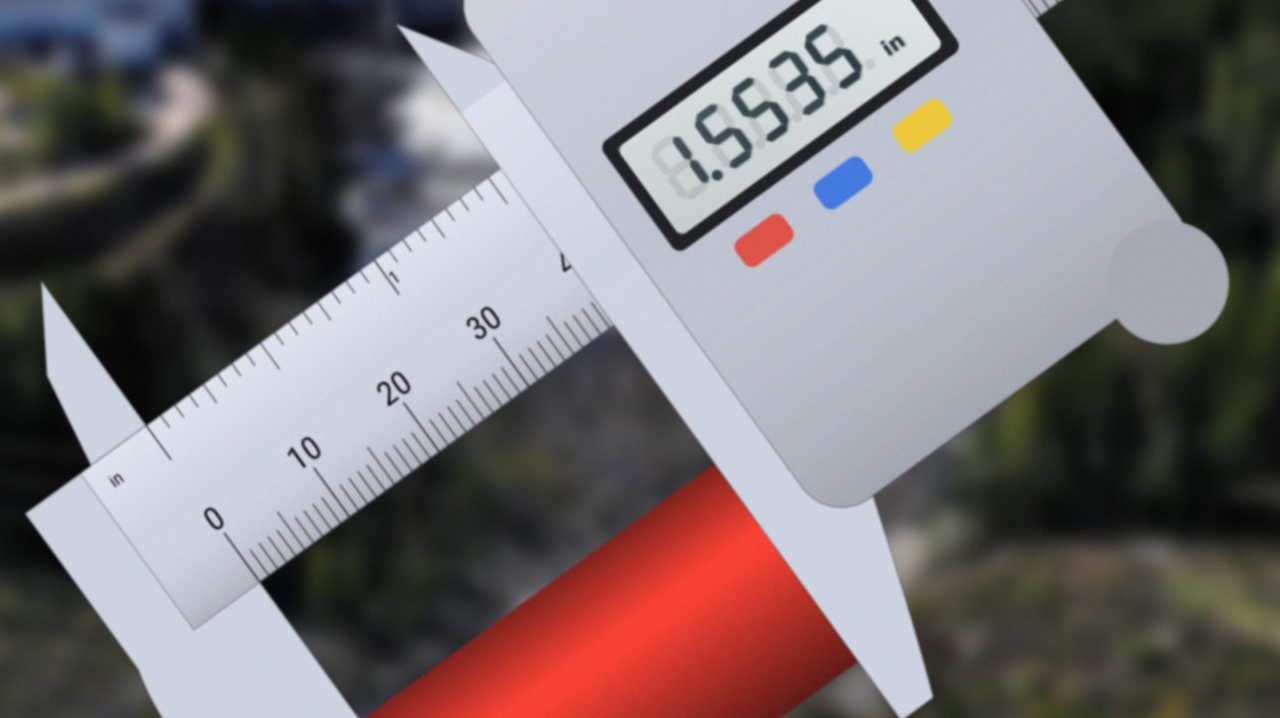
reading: 1.5535 in
